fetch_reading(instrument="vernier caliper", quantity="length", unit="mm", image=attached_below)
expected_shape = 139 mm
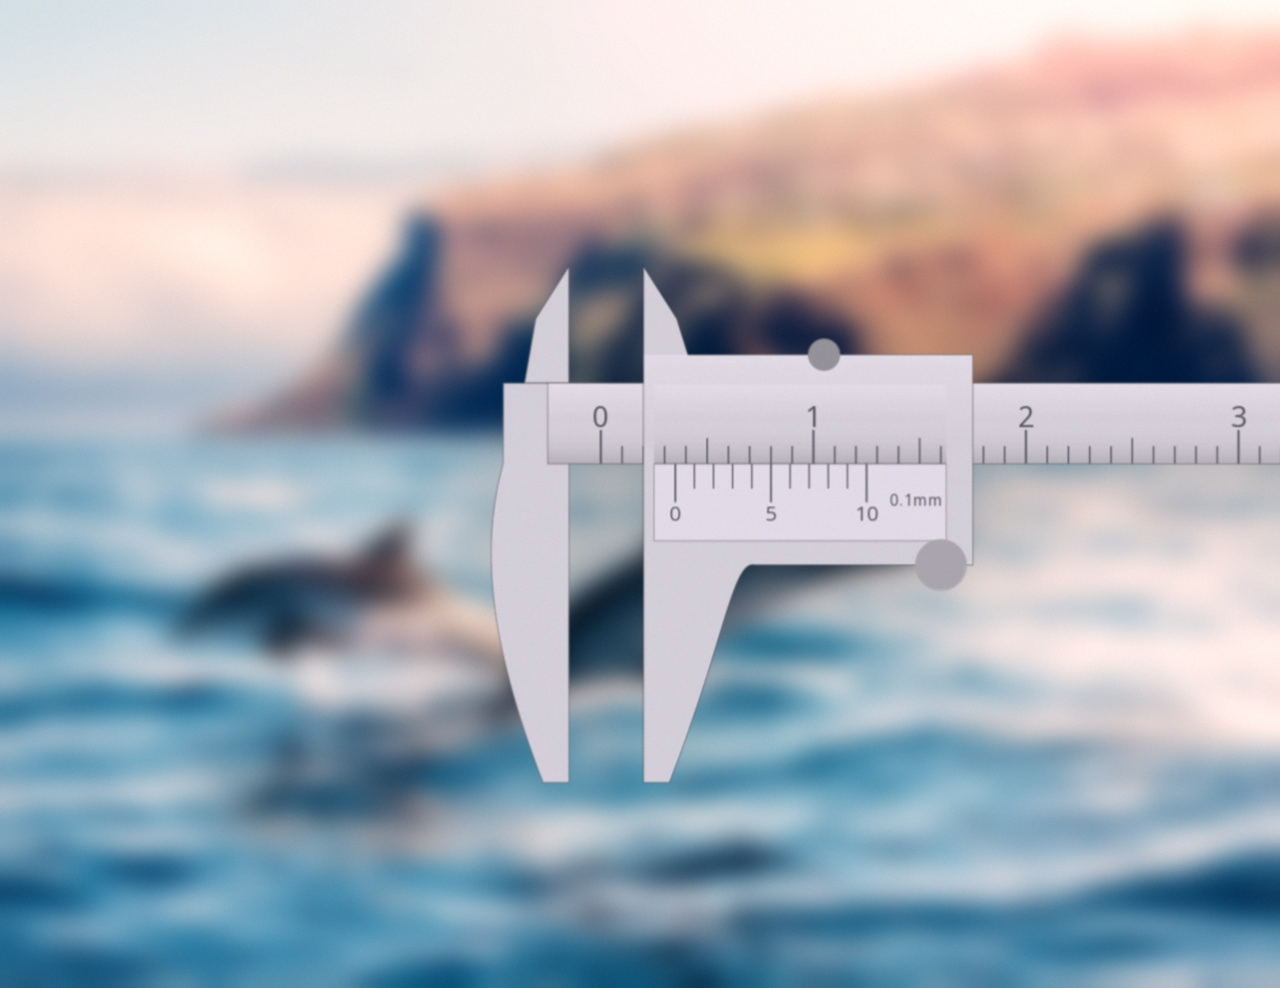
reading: 3.5 mm
